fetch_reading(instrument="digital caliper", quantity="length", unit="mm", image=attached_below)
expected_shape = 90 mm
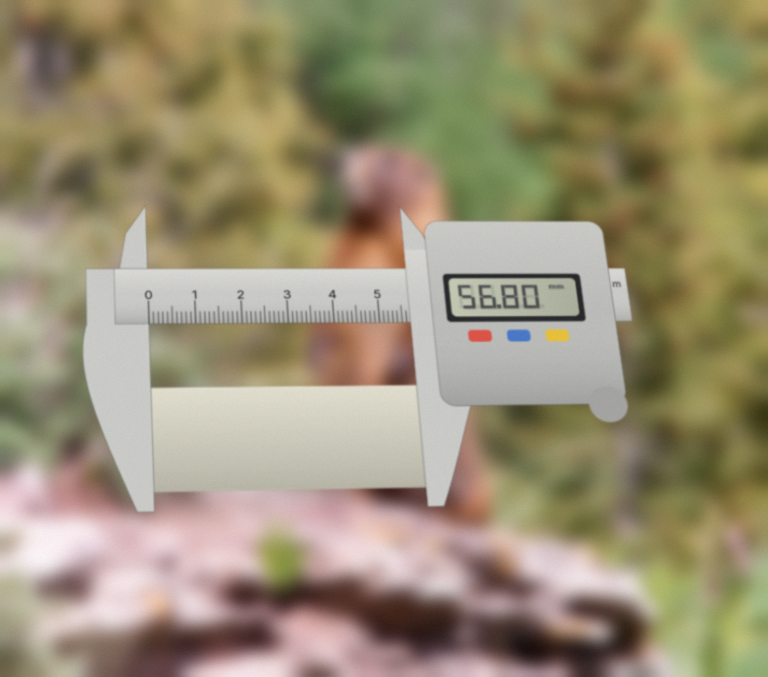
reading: 56.80 mm
